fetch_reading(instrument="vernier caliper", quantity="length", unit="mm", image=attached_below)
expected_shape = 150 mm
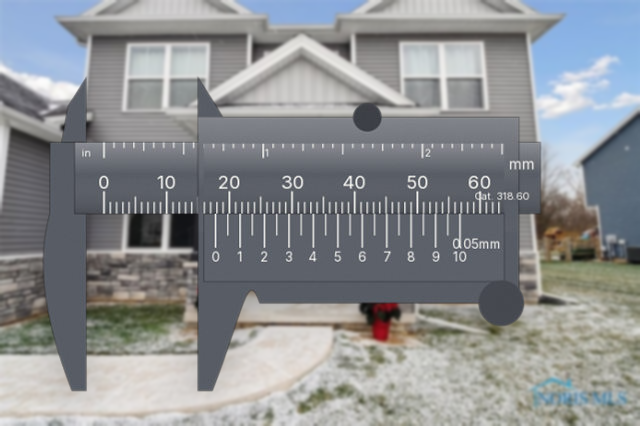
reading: 17.8 mm
